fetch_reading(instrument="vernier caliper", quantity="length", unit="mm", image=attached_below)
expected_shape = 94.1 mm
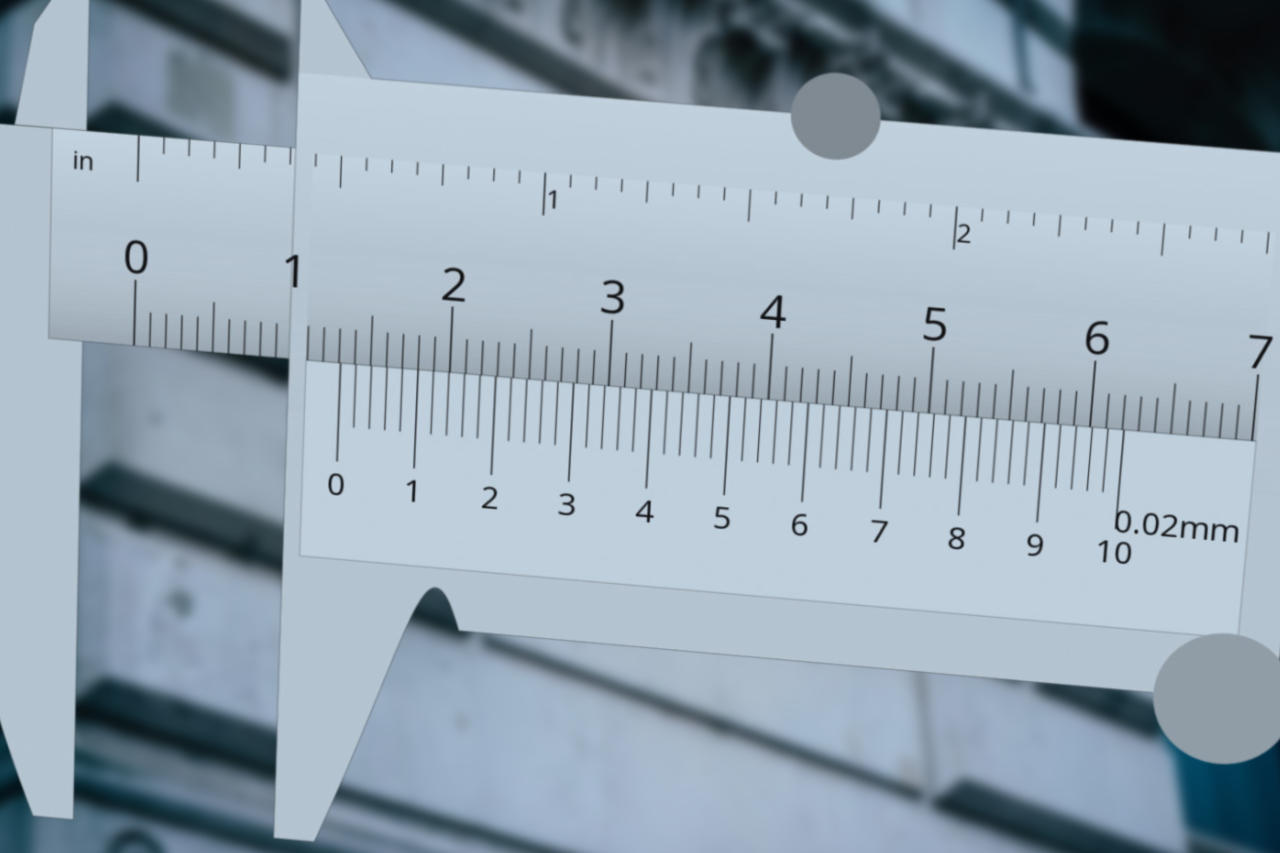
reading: 13.1 mm
